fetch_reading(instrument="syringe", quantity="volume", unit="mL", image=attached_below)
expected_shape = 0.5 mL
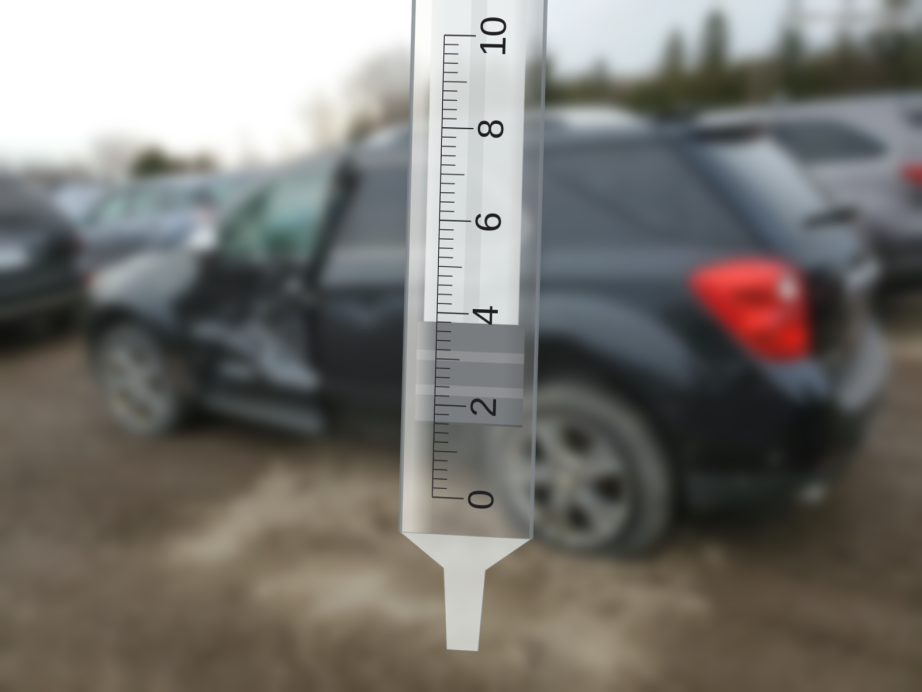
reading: 1.6 mL
